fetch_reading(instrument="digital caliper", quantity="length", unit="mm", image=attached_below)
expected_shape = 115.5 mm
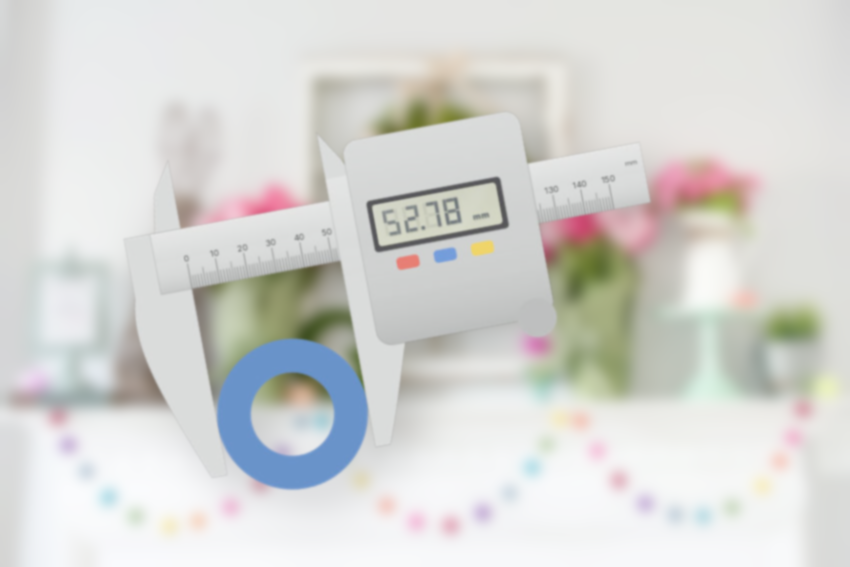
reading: 52.78 mm
